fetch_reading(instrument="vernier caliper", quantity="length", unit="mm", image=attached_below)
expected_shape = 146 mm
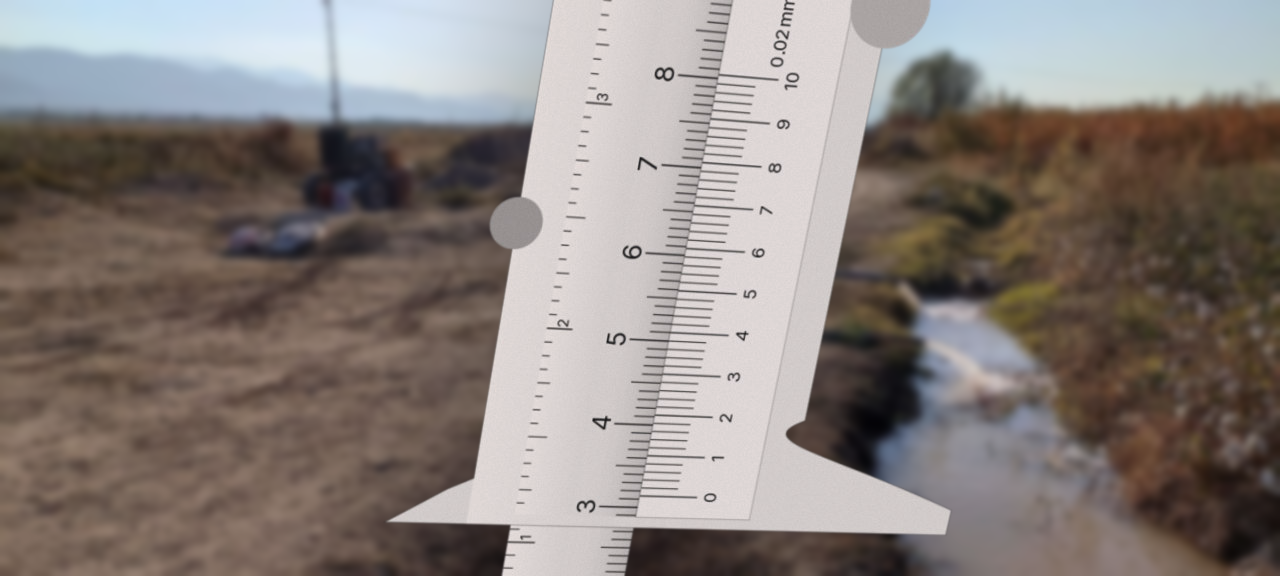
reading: 31.4 mm
